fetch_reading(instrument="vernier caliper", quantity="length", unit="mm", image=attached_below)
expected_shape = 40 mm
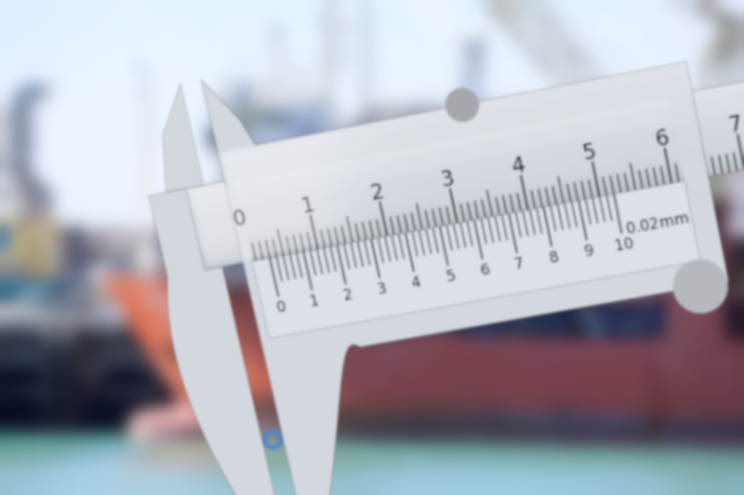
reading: 3.0 mm
